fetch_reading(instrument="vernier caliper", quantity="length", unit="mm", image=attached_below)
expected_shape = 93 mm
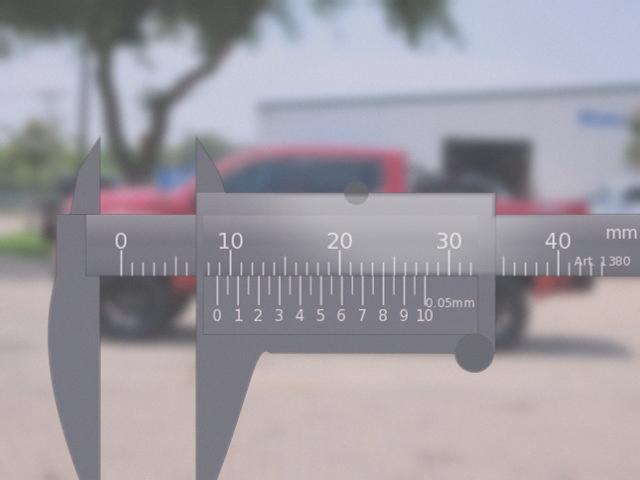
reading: 8.8 mm
